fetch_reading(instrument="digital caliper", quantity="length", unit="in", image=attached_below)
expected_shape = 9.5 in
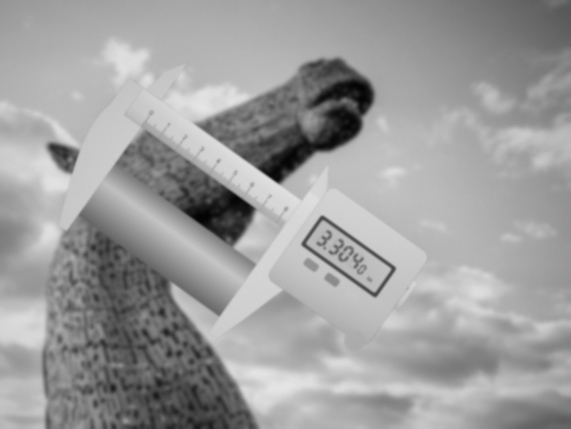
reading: 3.3040 in
